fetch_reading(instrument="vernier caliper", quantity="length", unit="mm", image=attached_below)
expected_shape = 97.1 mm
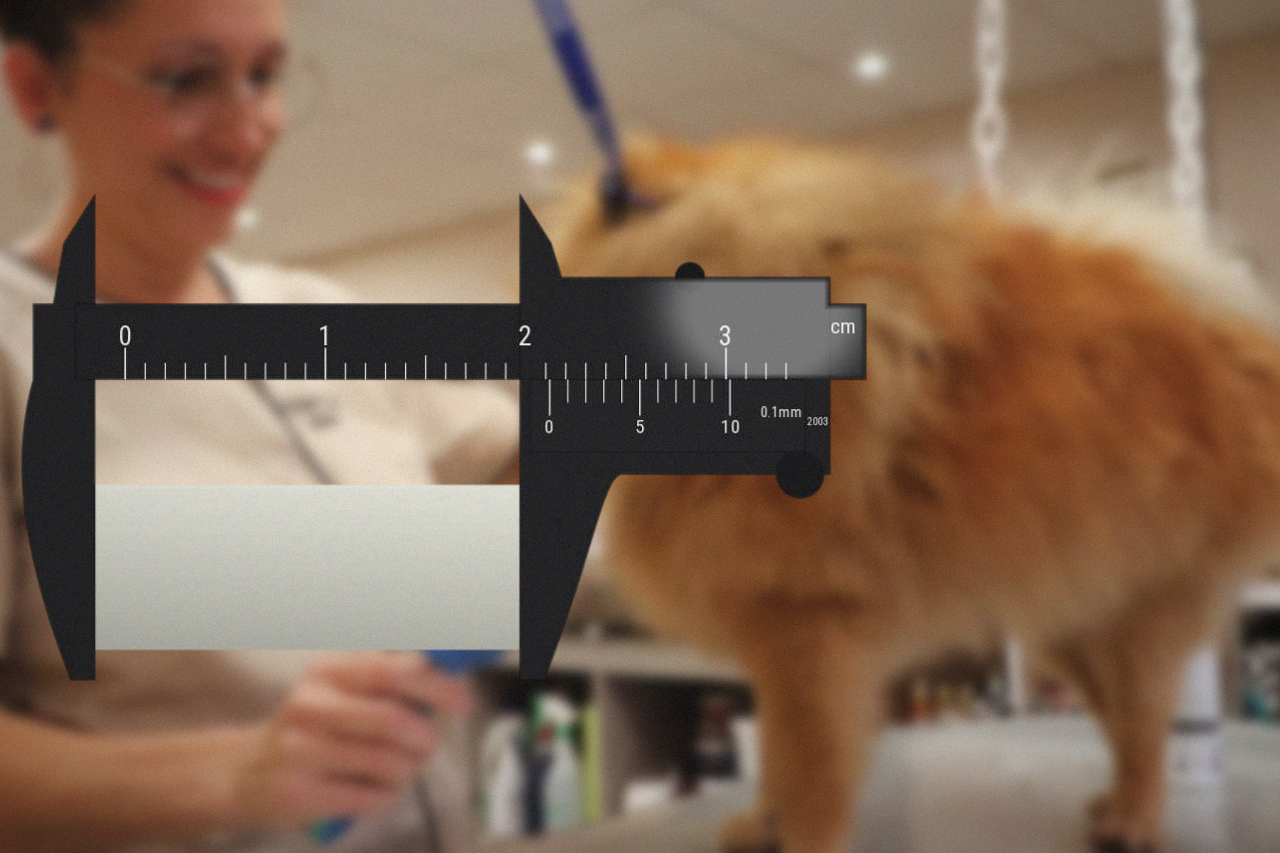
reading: 21.2 mm
